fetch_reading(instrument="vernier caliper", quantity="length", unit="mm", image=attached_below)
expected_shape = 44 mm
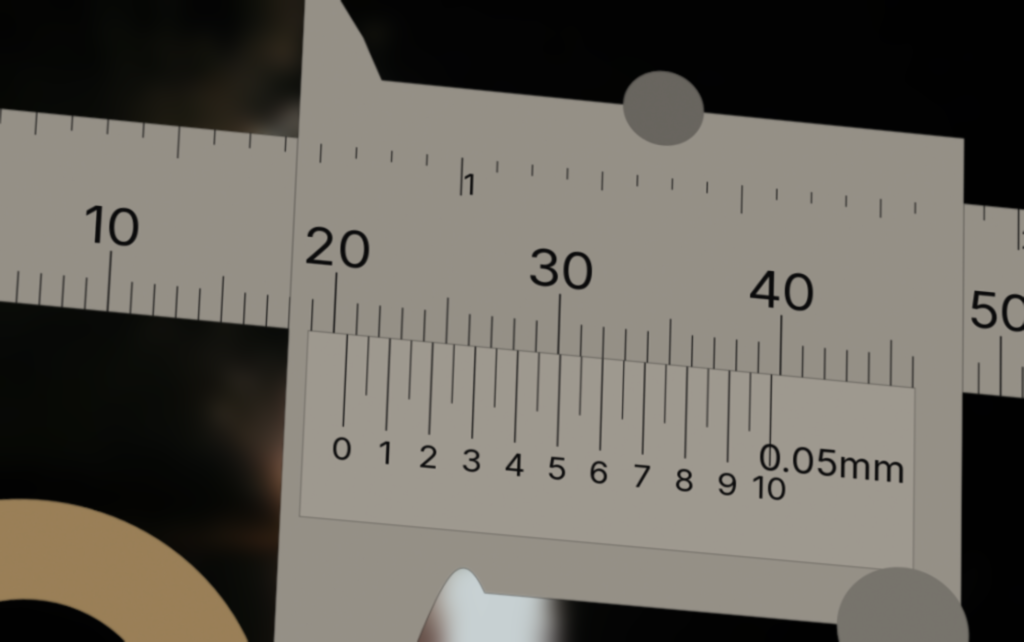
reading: 20.6 mm
